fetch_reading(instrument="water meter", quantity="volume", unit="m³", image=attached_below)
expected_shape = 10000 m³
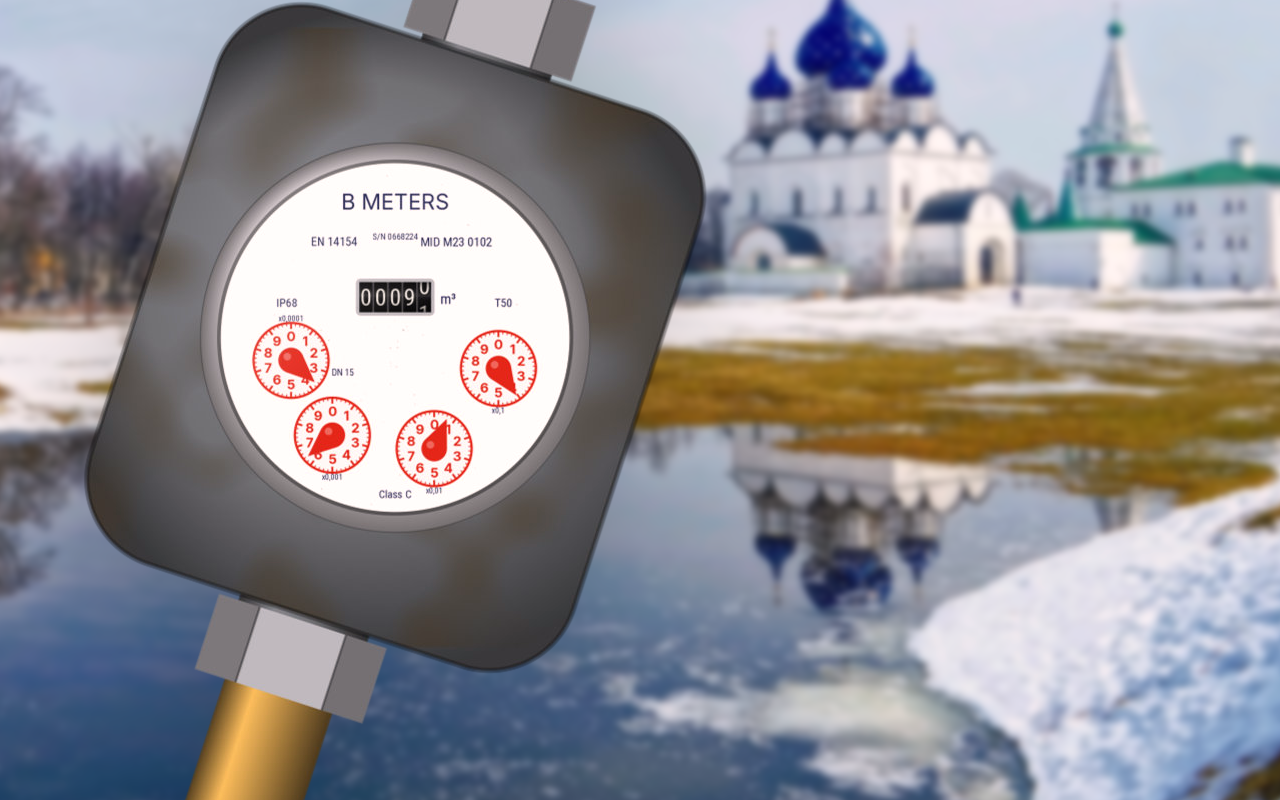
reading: 90.4063 m³
